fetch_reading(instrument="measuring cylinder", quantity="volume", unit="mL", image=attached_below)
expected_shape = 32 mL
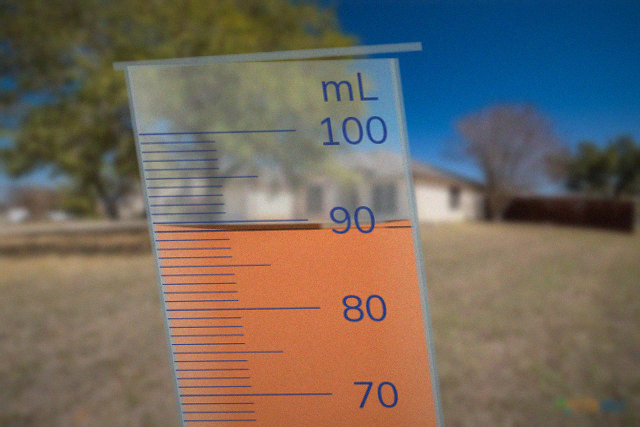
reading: 89 mL
